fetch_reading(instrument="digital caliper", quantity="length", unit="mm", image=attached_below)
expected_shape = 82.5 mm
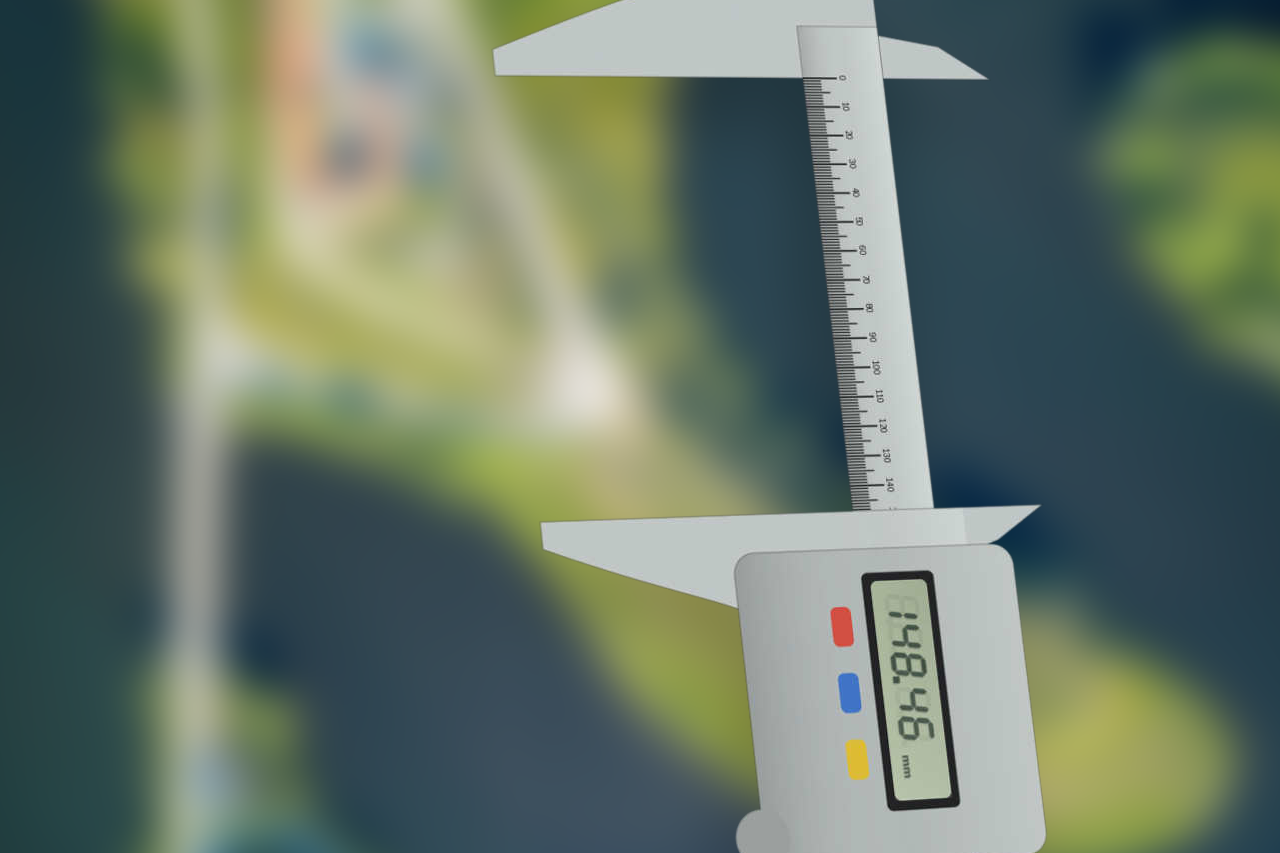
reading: 148.46 mm
